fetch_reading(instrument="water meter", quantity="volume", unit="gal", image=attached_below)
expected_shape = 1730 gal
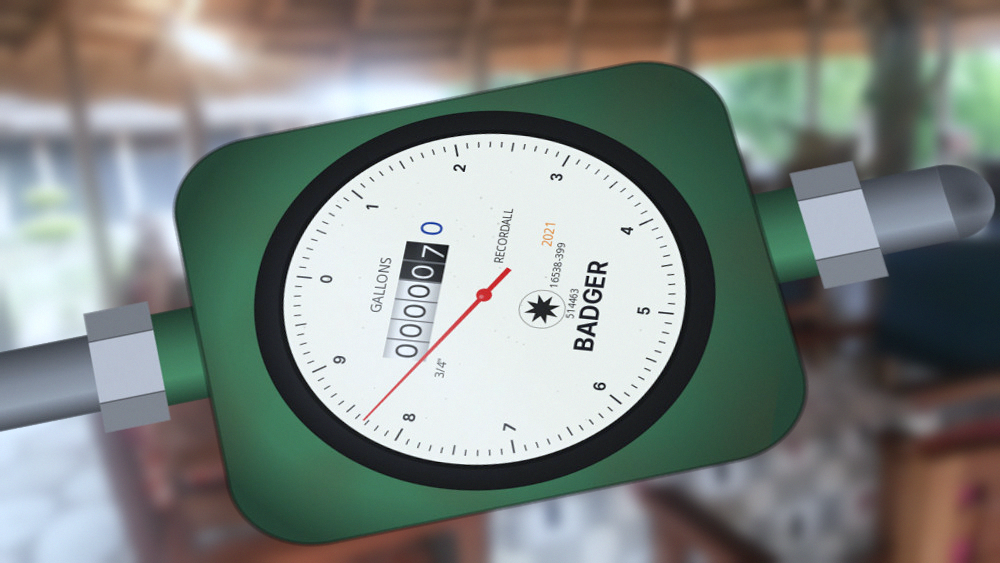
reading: 68.3 gal
